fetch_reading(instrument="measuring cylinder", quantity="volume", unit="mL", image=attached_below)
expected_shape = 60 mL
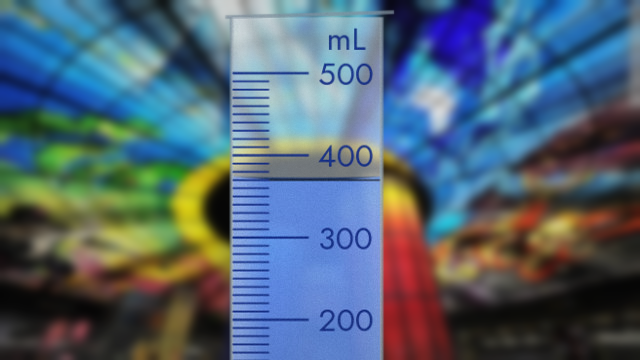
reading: 370 mL
